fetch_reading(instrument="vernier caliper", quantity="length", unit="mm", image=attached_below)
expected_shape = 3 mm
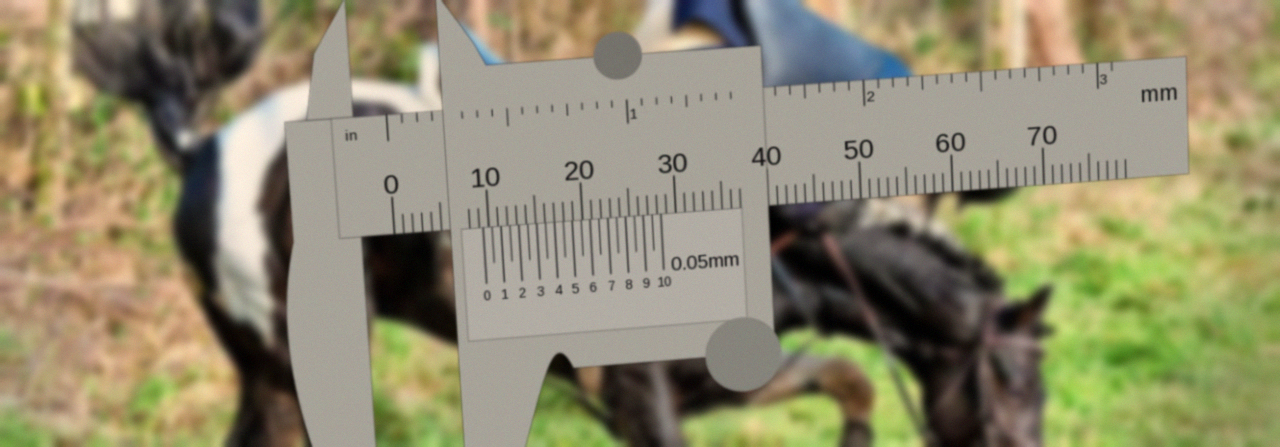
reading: 9.4 mm
